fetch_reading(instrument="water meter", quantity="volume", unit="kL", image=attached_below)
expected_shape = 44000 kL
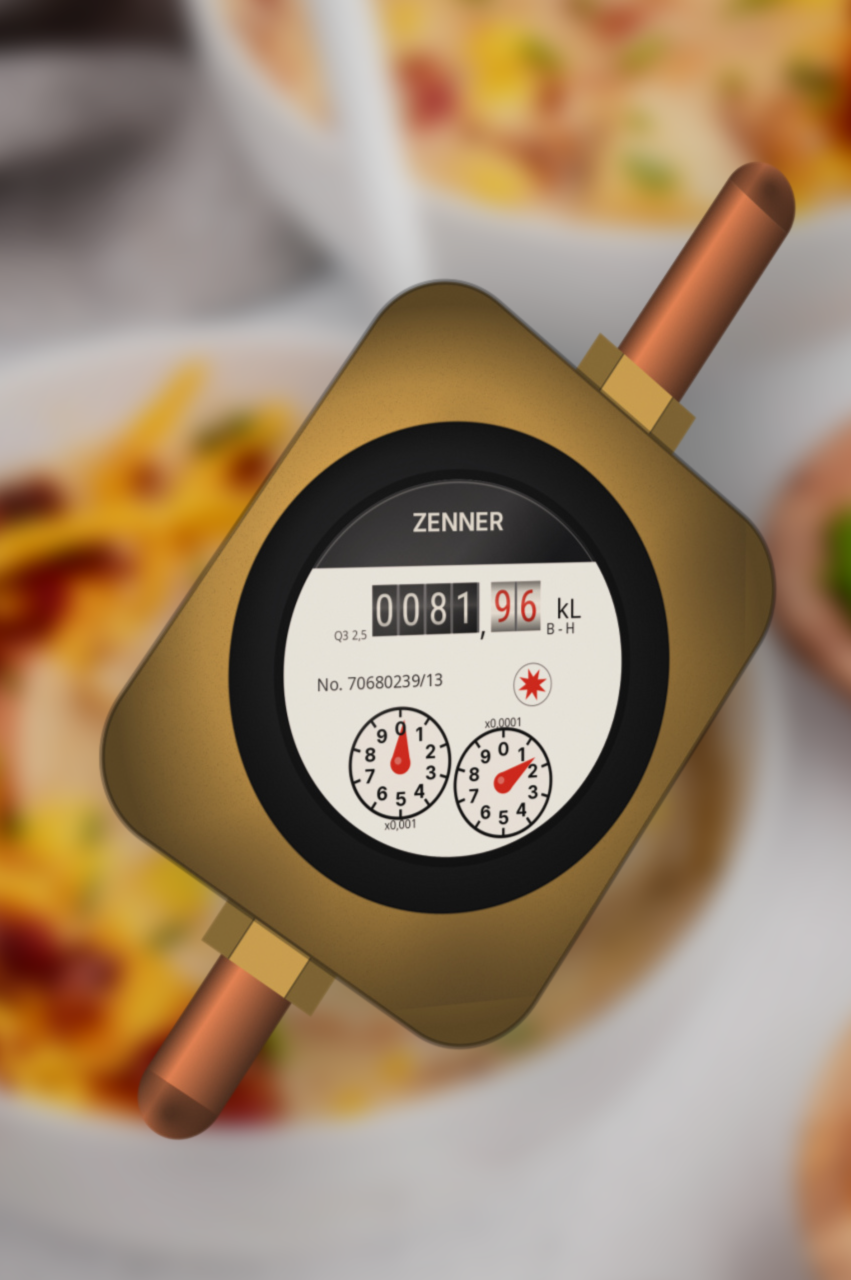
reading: 81.9601 kL
